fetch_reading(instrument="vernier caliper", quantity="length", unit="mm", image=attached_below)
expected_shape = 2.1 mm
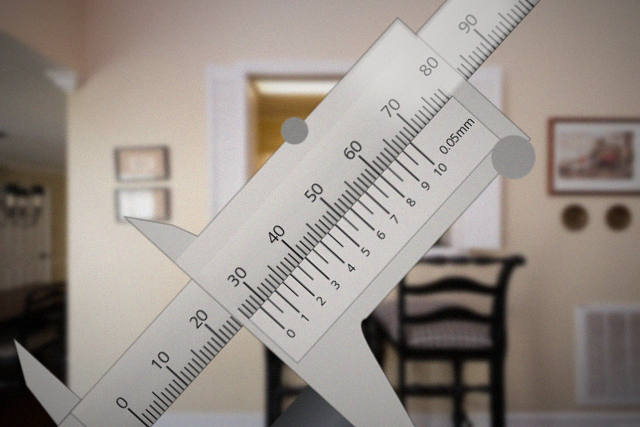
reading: 28.8 mm
